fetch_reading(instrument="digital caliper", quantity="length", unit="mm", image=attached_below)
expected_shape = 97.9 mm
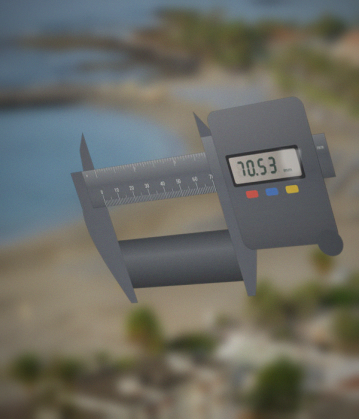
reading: 70.53 mm
